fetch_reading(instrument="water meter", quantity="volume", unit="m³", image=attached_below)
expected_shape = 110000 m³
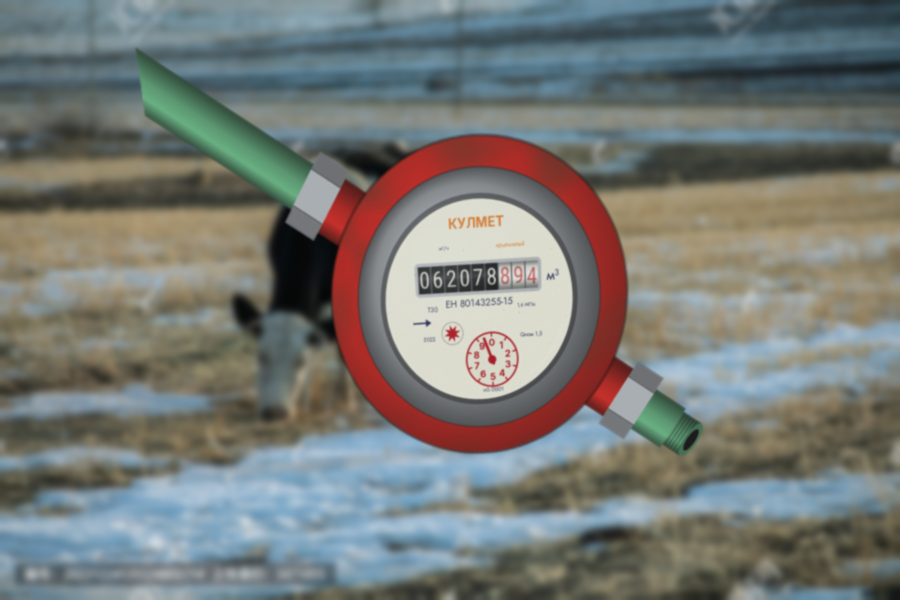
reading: 62078.8939 m³
